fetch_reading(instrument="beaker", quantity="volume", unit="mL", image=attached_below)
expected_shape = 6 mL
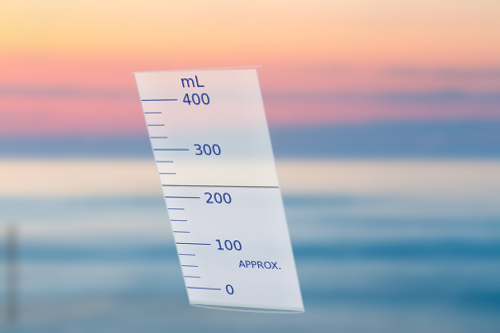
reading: 225 mL
